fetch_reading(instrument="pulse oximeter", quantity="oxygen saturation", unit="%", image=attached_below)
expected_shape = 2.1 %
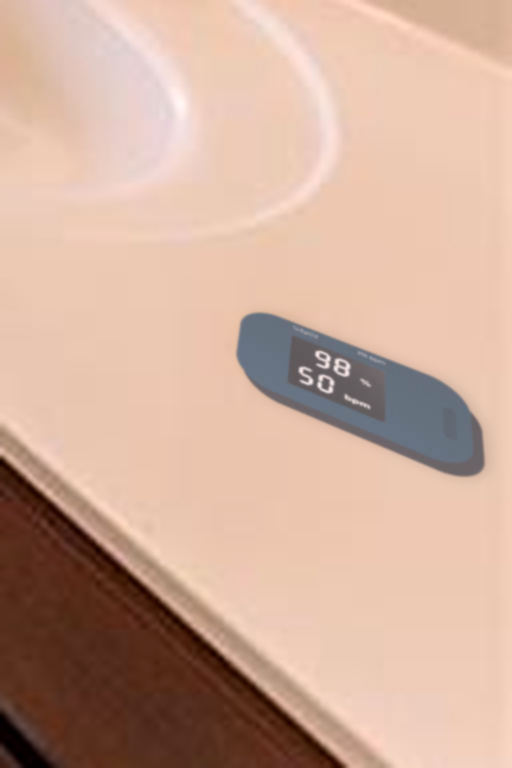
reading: 98 %
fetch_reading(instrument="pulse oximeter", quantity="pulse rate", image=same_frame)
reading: 50 bpm
